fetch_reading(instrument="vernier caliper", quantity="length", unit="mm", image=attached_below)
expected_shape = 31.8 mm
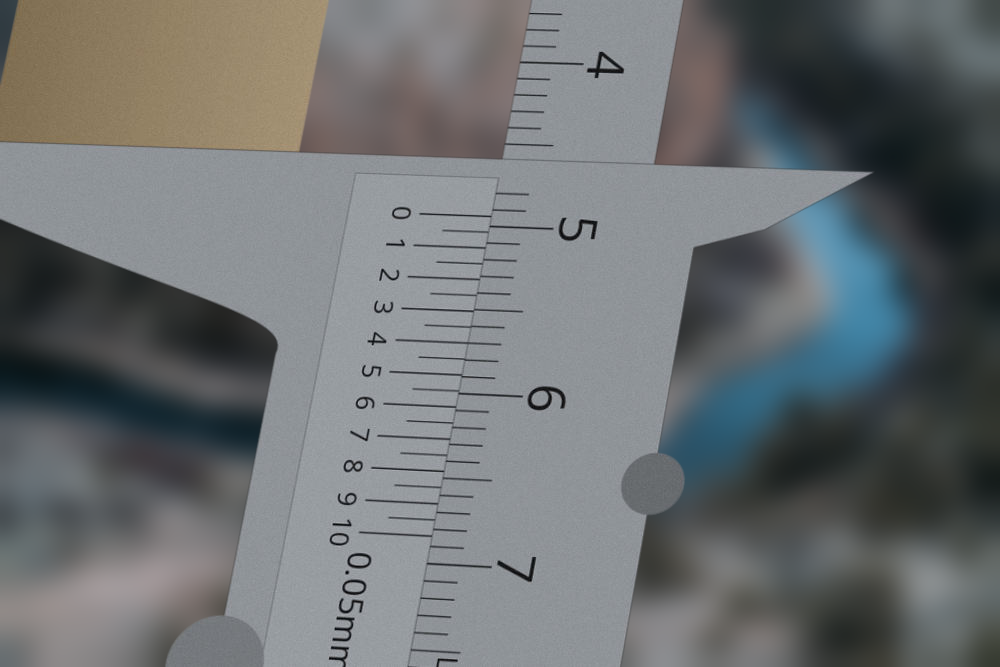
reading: 49.4 mm
